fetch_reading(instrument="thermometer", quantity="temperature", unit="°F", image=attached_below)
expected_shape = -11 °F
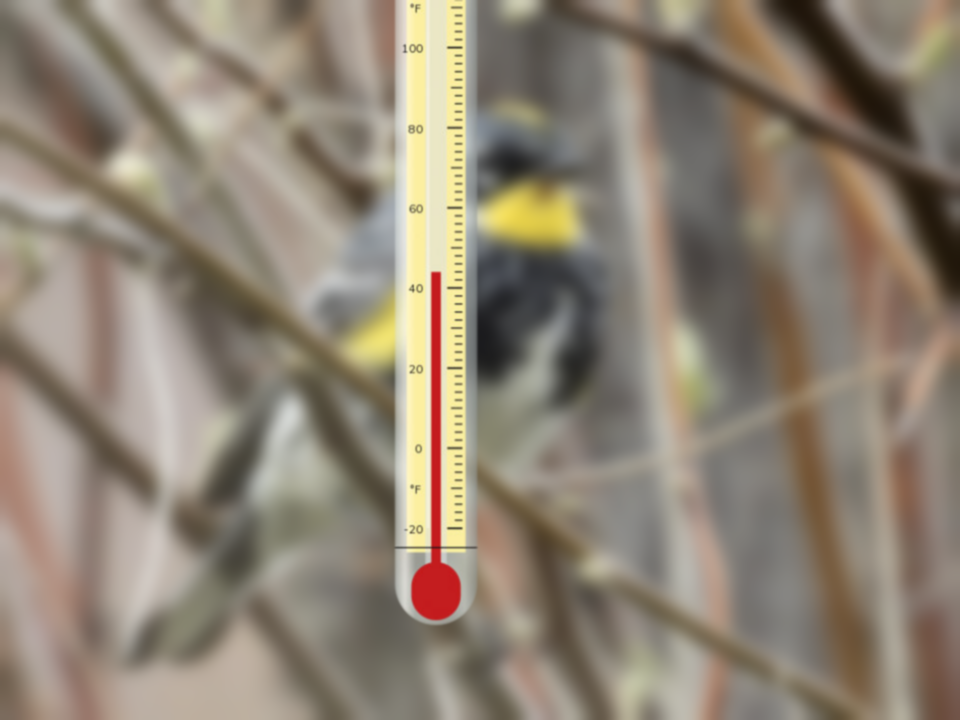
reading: 44 °F
